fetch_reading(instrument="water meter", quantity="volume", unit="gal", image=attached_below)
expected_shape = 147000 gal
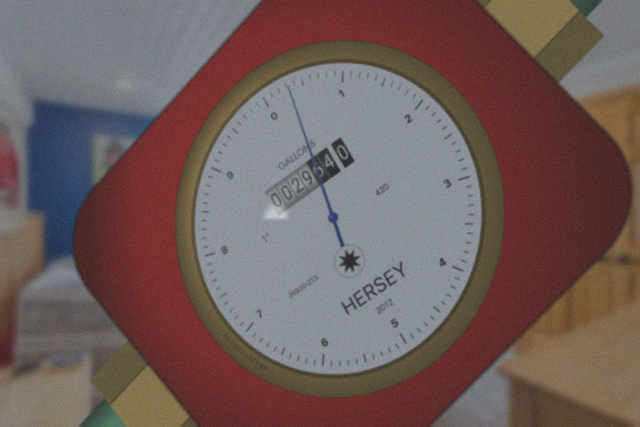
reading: 29640.3 gal
